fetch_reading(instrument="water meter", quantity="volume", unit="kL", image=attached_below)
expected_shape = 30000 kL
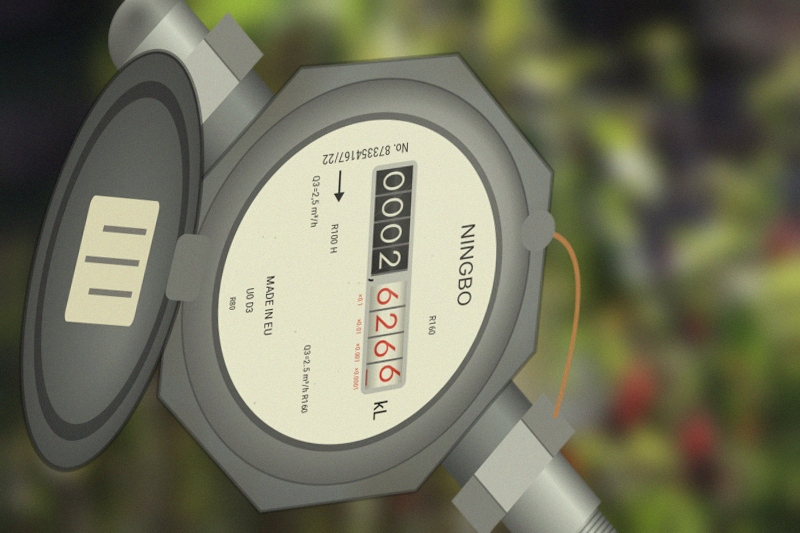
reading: 2.6266 kL
